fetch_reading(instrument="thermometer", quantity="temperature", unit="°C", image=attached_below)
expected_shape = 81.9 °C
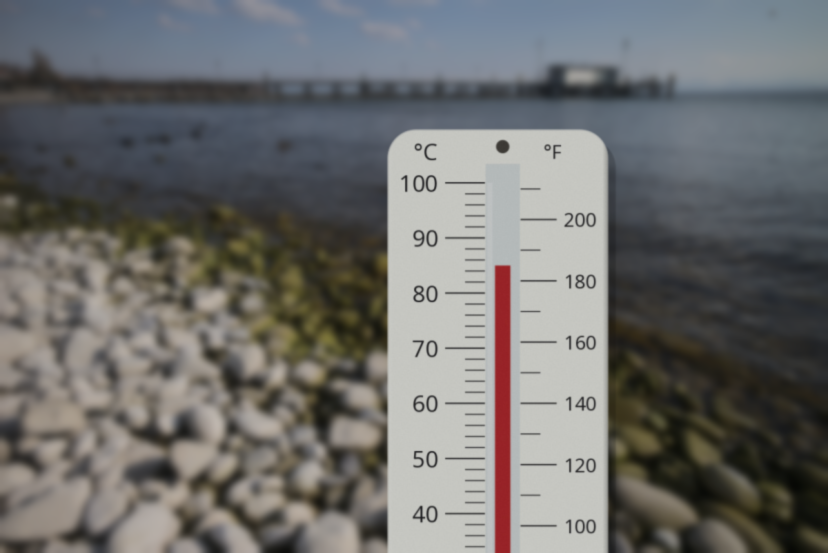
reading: 85 °C
